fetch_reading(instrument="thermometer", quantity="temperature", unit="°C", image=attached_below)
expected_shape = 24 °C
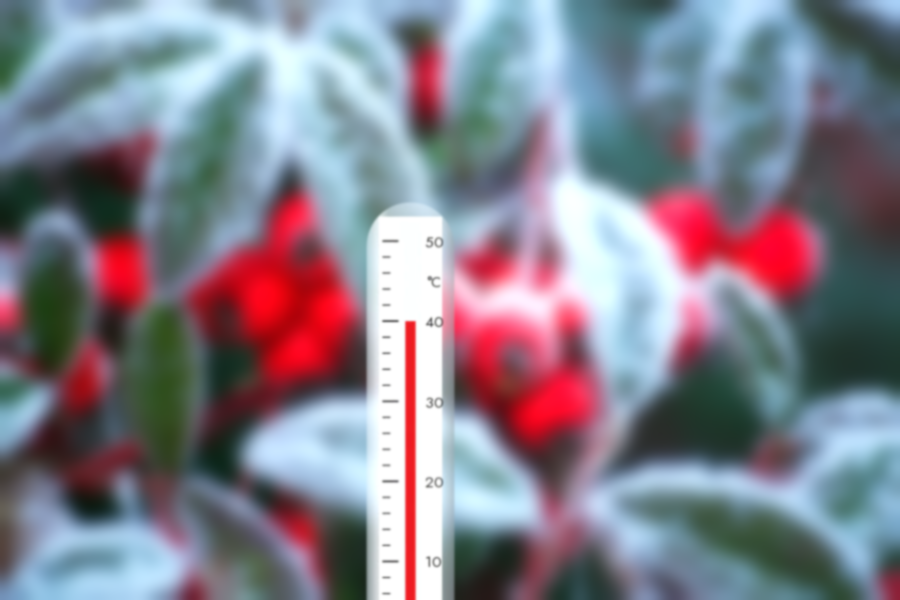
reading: 40 °C
